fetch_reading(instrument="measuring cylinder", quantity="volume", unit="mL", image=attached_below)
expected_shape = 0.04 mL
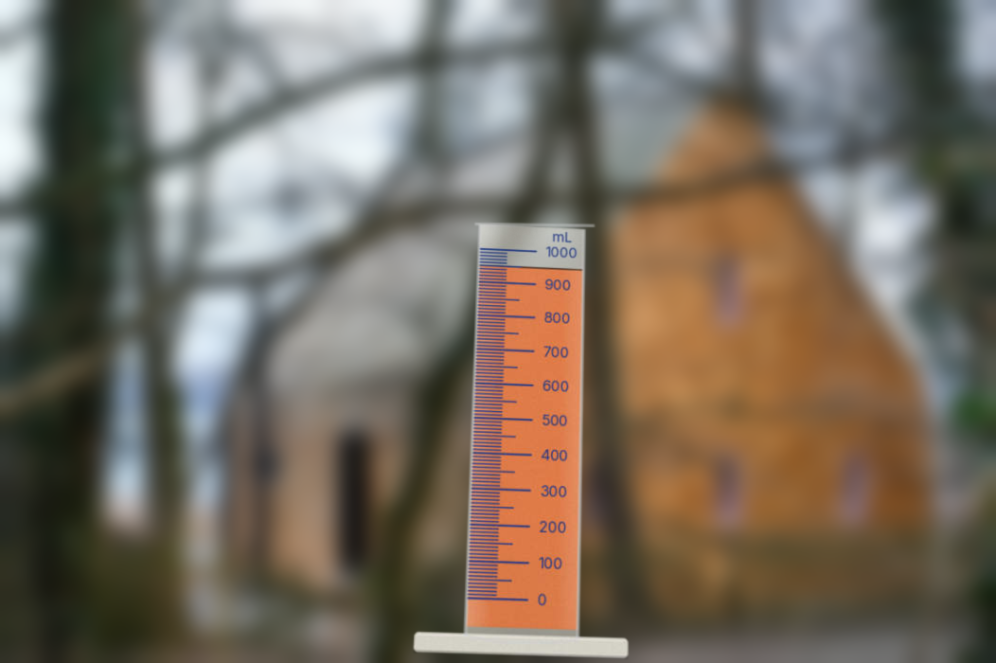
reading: 950 mL
